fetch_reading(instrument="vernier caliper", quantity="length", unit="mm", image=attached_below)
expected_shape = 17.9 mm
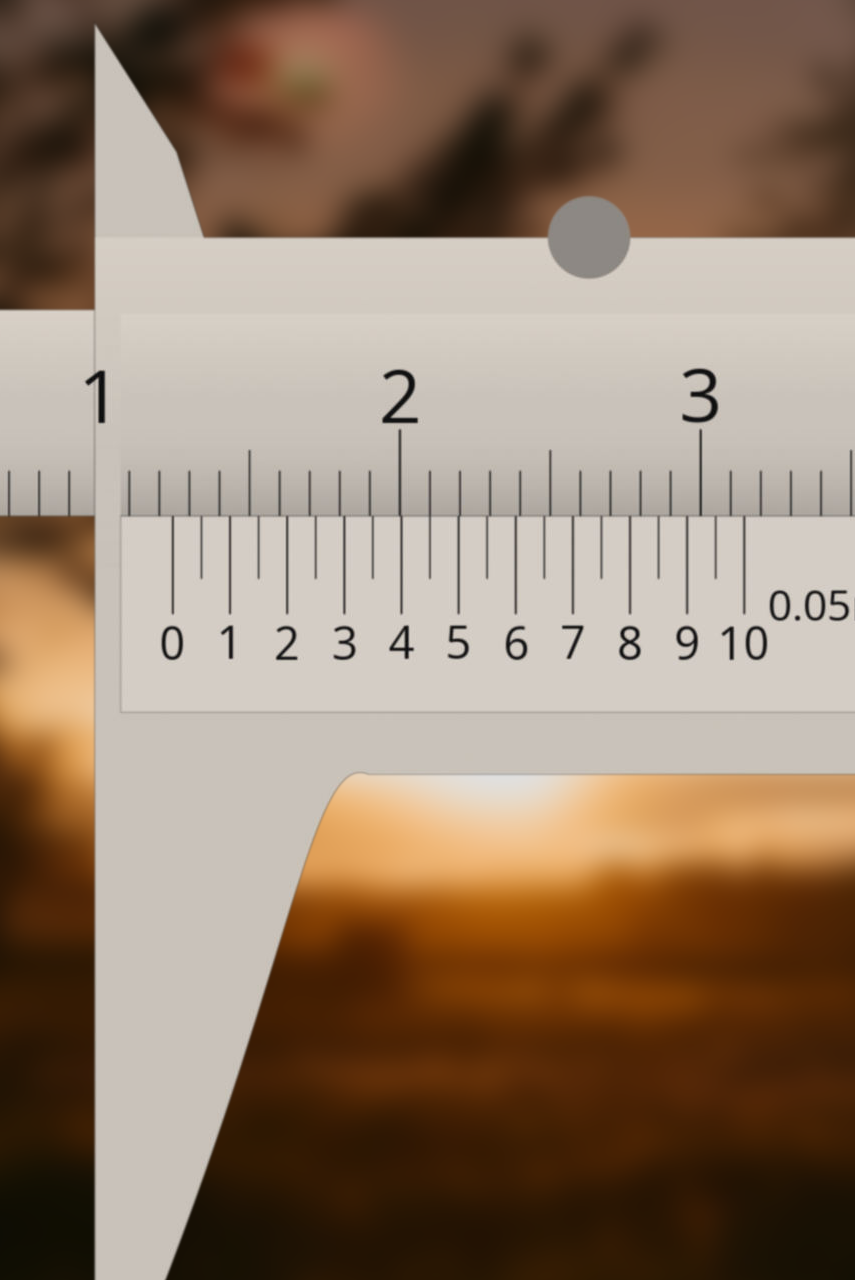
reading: 12.45 mm
